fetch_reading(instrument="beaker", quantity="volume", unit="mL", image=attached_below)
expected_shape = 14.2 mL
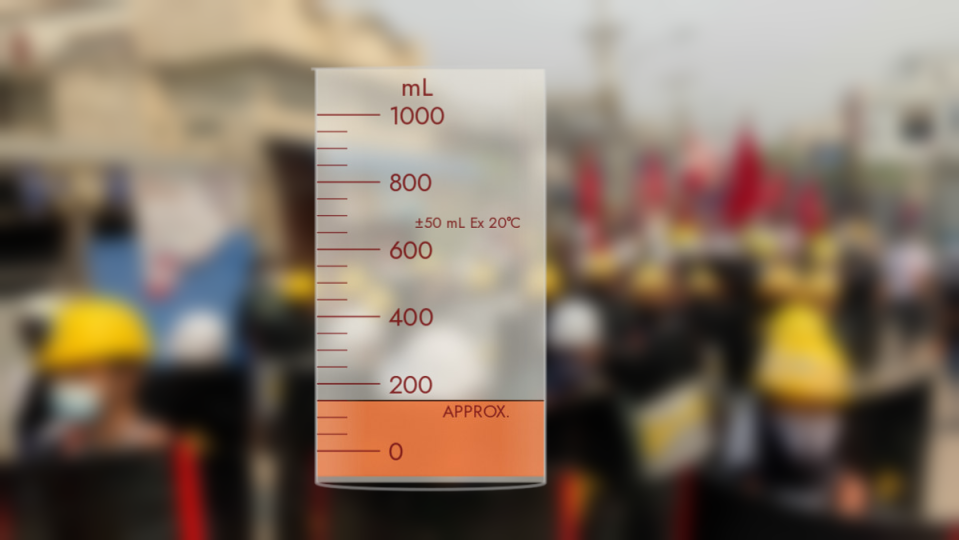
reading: 150 mL
